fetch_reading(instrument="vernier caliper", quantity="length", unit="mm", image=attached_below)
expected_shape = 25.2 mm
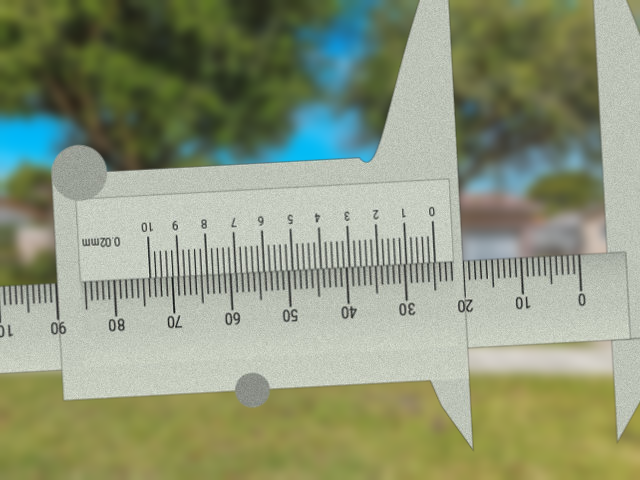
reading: 24.8 mm
